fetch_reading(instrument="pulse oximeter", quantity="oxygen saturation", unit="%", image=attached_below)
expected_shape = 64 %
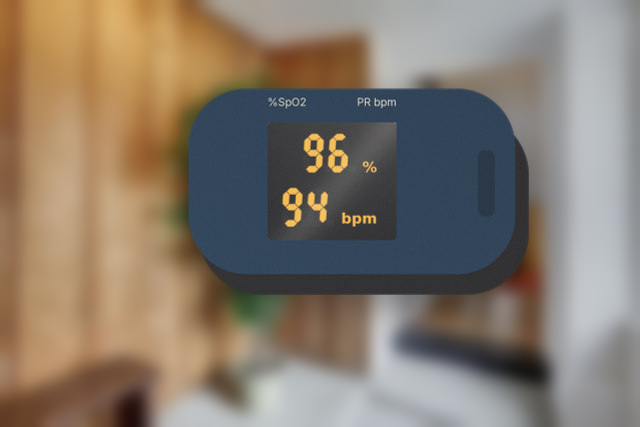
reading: 96 %
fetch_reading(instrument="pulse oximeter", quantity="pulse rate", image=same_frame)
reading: 94 bpm
